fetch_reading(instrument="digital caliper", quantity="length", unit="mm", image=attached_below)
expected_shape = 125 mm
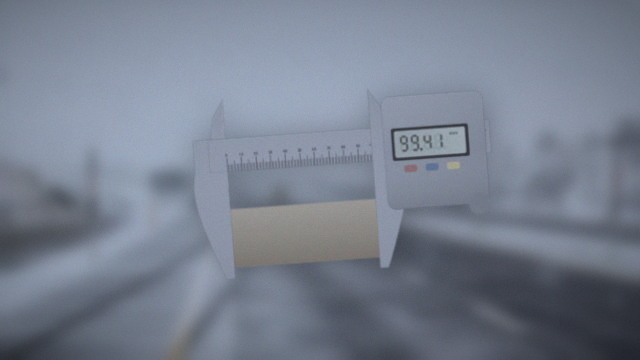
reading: 99.41 mm
